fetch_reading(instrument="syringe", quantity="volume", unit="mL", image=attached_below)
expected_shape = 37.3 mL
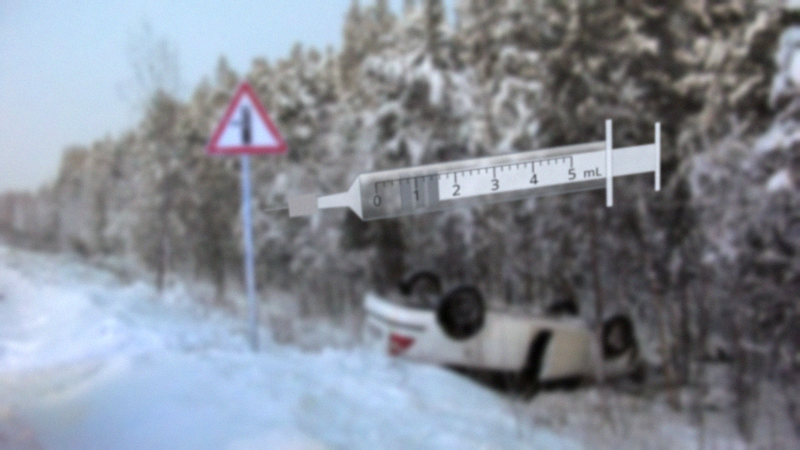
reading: 0.6 mL
